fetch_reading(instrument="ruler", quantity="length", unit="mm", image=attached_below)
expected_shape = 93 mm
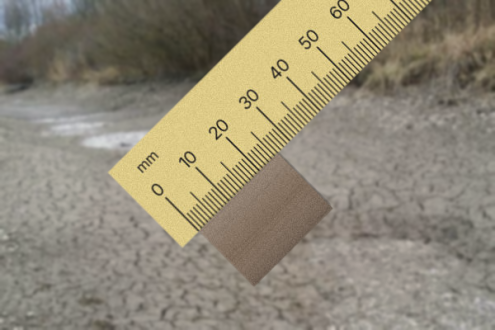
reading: 26 mm
